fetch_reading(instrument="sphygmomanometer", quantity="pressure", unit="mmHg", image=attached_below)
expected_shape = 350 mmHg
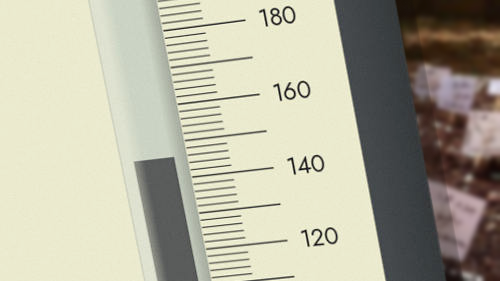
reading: 146 mmHg
